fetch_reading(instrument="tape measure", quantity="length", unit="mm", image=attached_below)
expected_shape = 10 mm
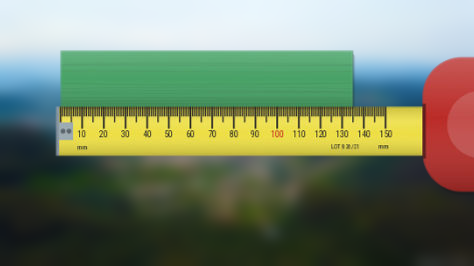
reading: 135 mm
